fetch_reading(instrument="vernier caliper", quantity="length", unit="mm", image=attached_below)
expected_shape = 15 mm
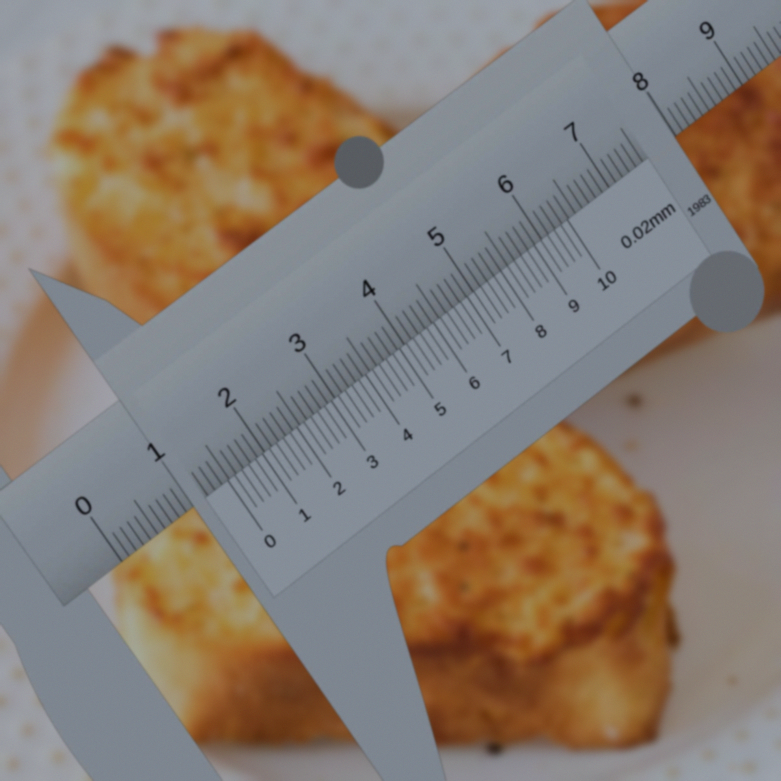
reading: 14.8 mm
